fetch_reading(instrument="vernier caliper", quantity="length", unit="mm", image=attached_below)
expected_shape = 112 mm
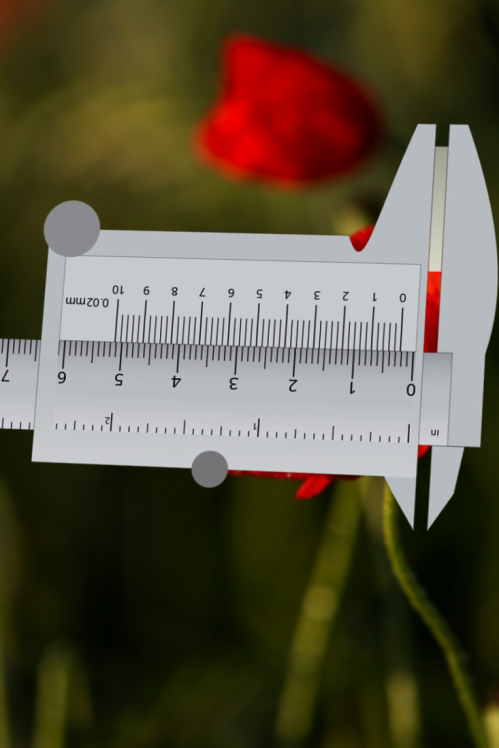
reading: 2.2 mm
